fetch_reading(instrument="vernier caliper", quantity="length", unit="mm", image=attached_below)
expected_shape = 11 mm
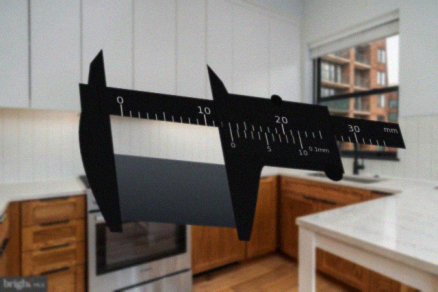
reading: 13.0 mm
